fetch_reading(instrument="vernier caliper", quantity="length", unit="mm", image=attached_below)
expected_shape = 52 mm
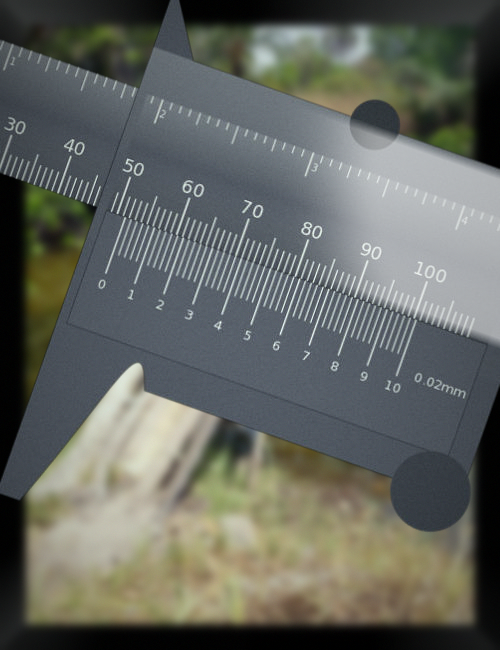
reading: 51.4 mm
